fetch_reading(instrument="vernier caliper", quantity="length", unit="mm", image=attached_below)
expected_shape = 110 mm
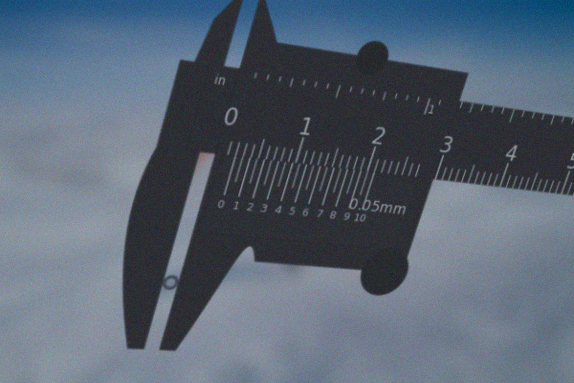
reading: 2.0 mm
